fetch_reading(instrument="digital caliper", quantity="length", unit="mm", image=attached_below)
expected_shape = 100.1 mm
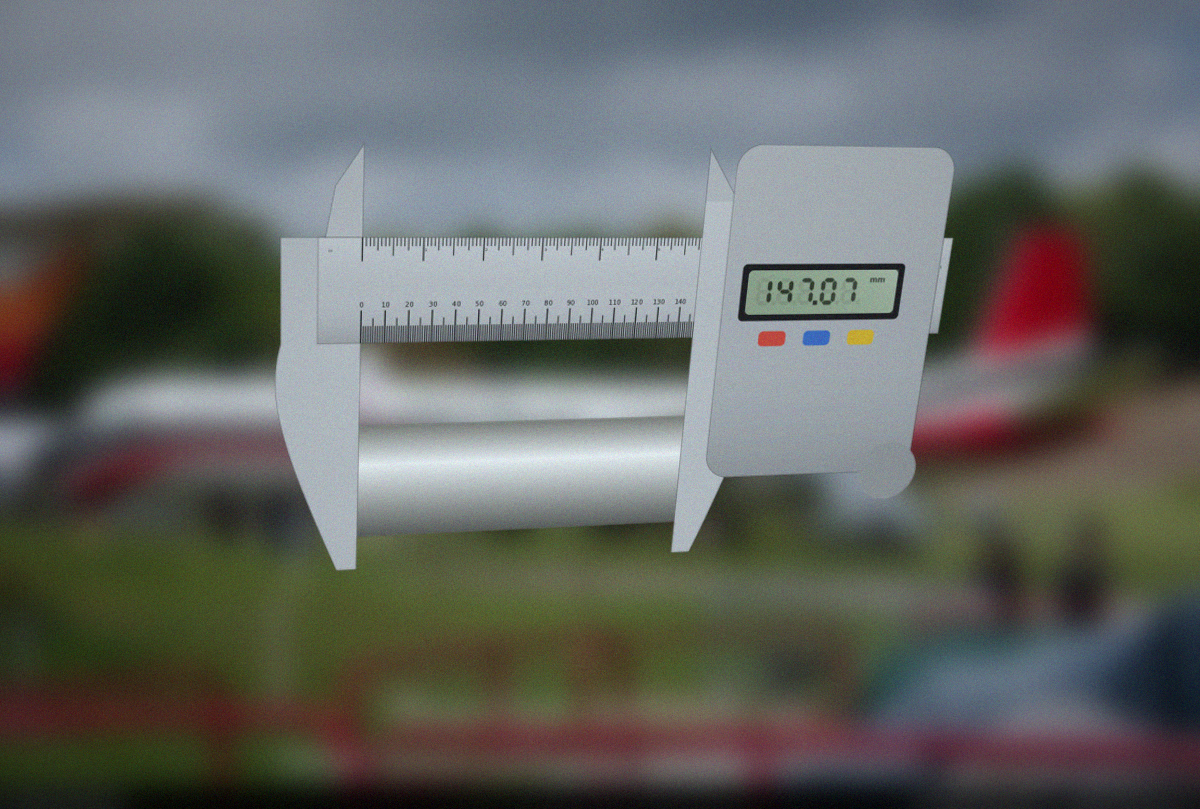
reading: 147.07 mm
